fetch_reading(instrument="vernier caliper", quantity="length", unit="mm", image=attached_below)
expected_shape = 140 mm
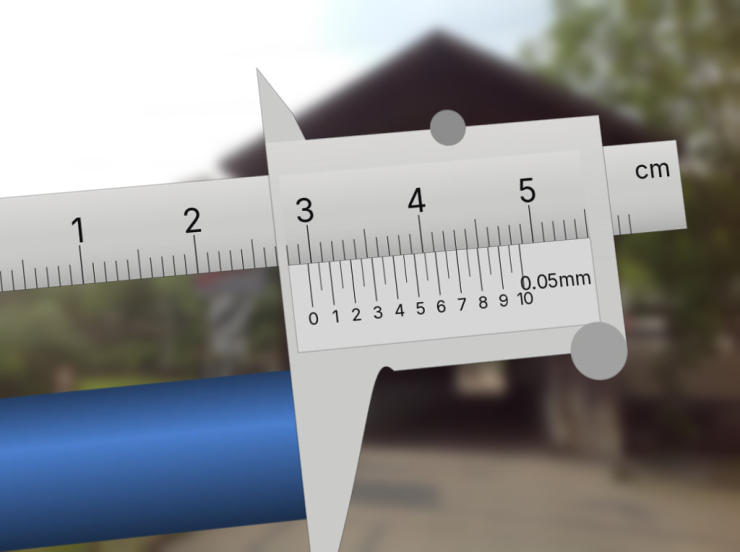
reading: 29.7 mm
